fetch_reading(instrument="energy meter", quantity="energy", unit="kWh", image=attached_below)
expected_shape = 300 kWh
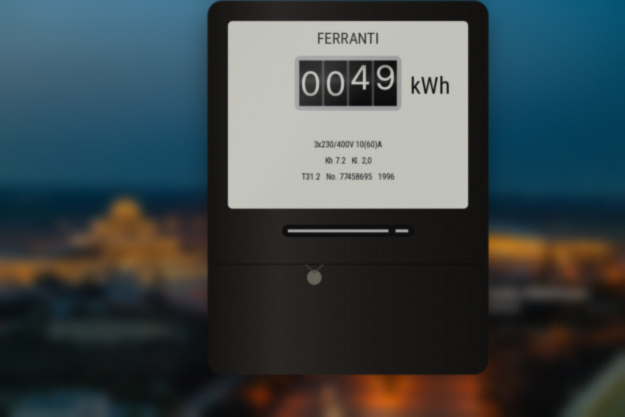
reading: 49 kWh
